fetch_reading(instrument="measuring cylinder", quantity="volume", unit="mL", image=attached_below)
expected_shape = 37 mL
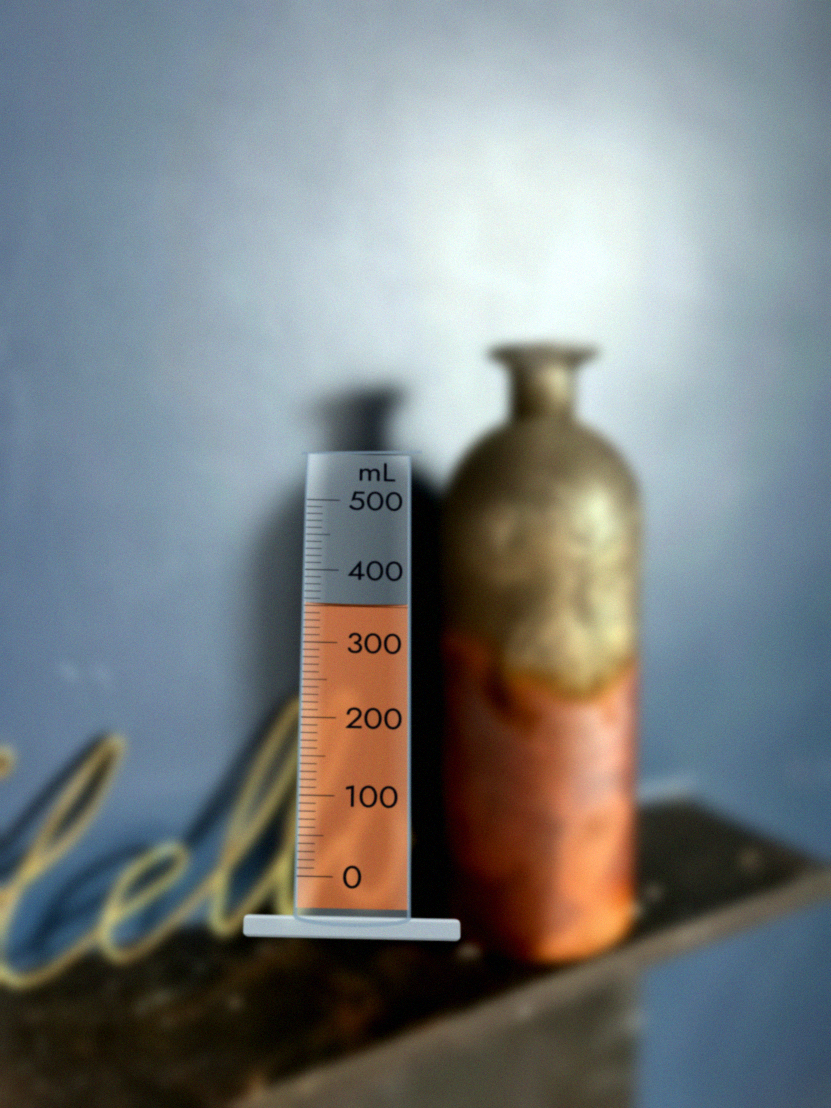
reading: 350 mL
